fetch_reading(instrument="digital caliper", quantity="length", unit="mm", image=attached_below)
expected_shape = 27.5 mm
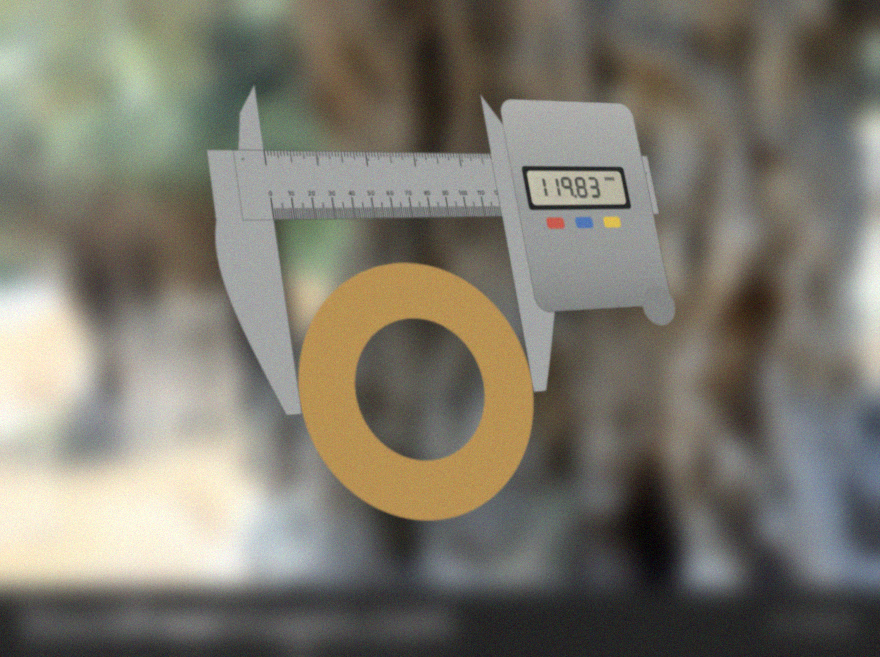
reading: 119.83 mm
